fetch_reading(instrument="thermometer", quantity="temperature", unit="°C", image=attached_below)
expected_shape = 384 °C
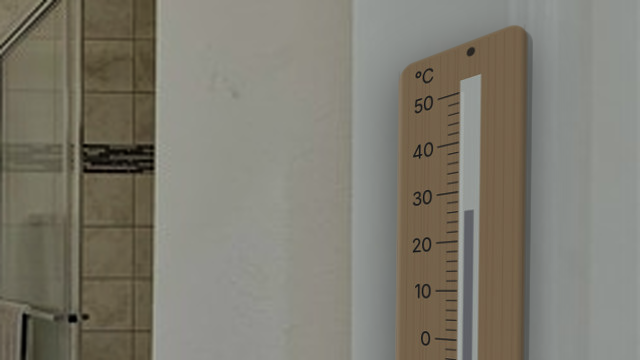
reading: 26 °C
